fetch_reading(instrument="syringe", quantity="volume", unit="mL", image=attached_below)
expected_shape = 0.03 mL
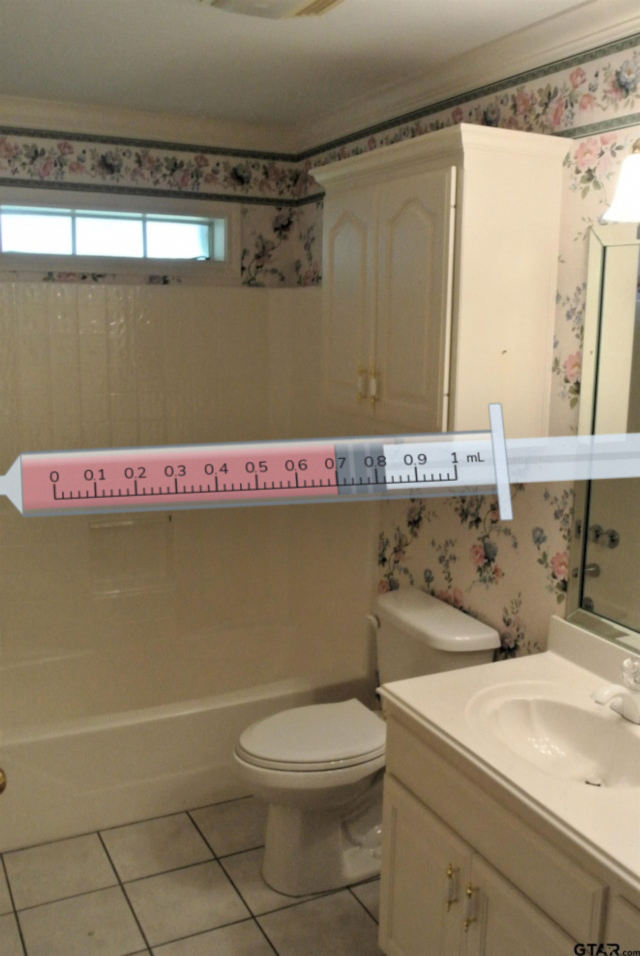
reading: 0.7 mL
